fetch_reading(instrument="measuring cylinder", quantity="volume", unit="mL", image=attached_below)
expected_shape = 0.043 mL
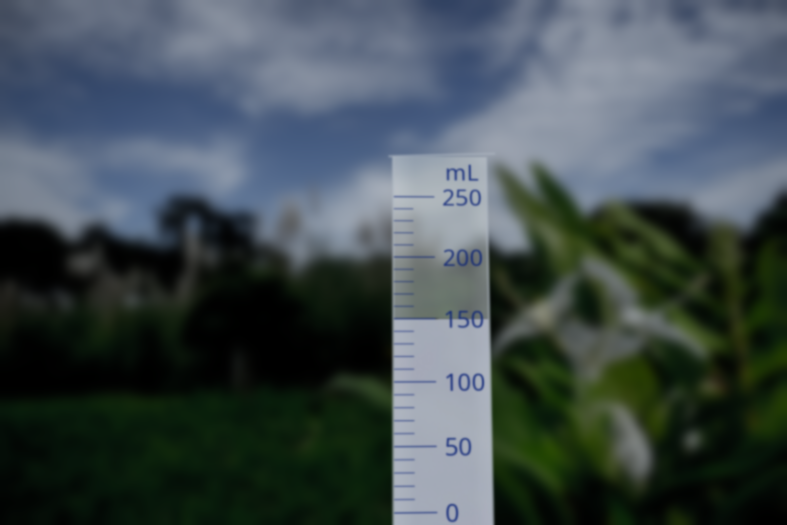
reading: 150 mL
